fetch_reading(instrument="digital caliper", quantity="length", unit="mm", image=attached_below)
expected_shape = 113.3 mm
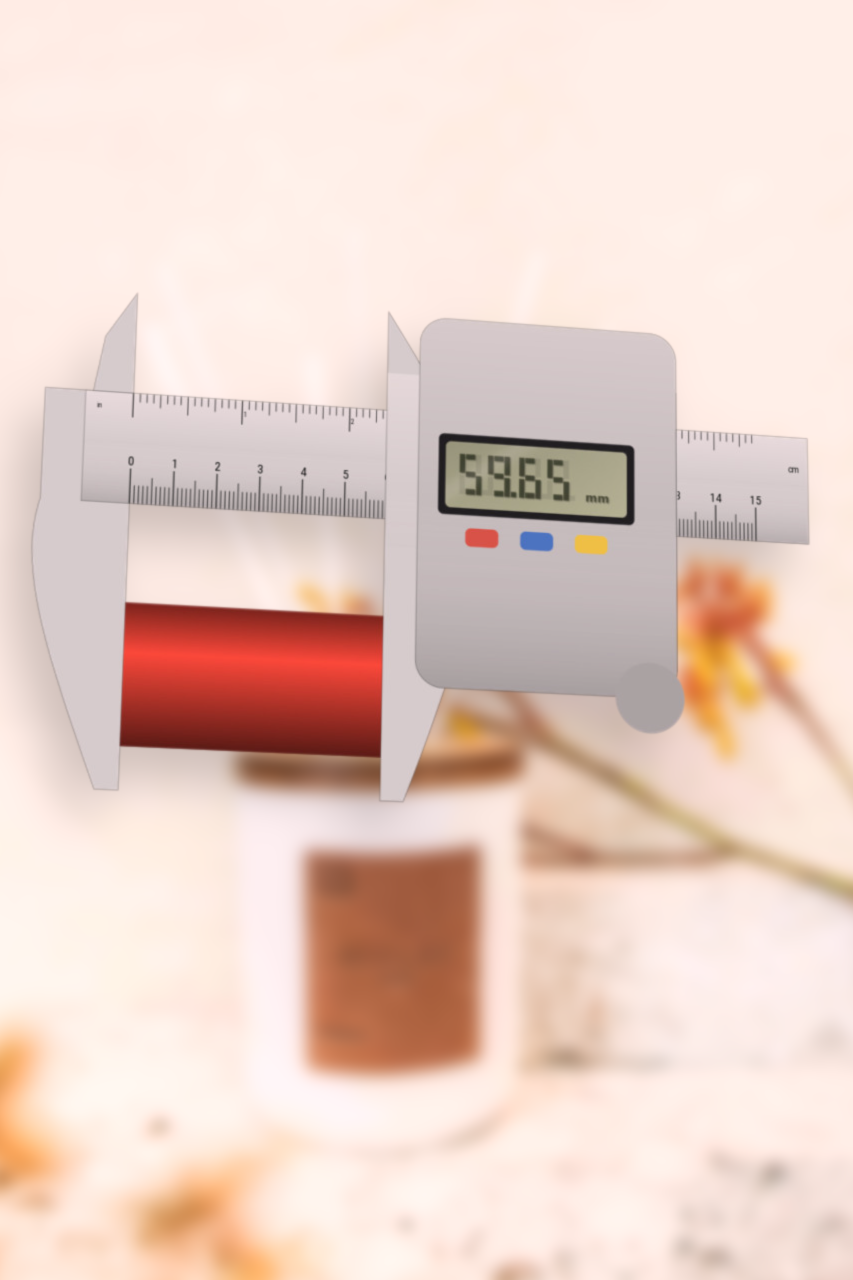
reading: 59.65 mm
